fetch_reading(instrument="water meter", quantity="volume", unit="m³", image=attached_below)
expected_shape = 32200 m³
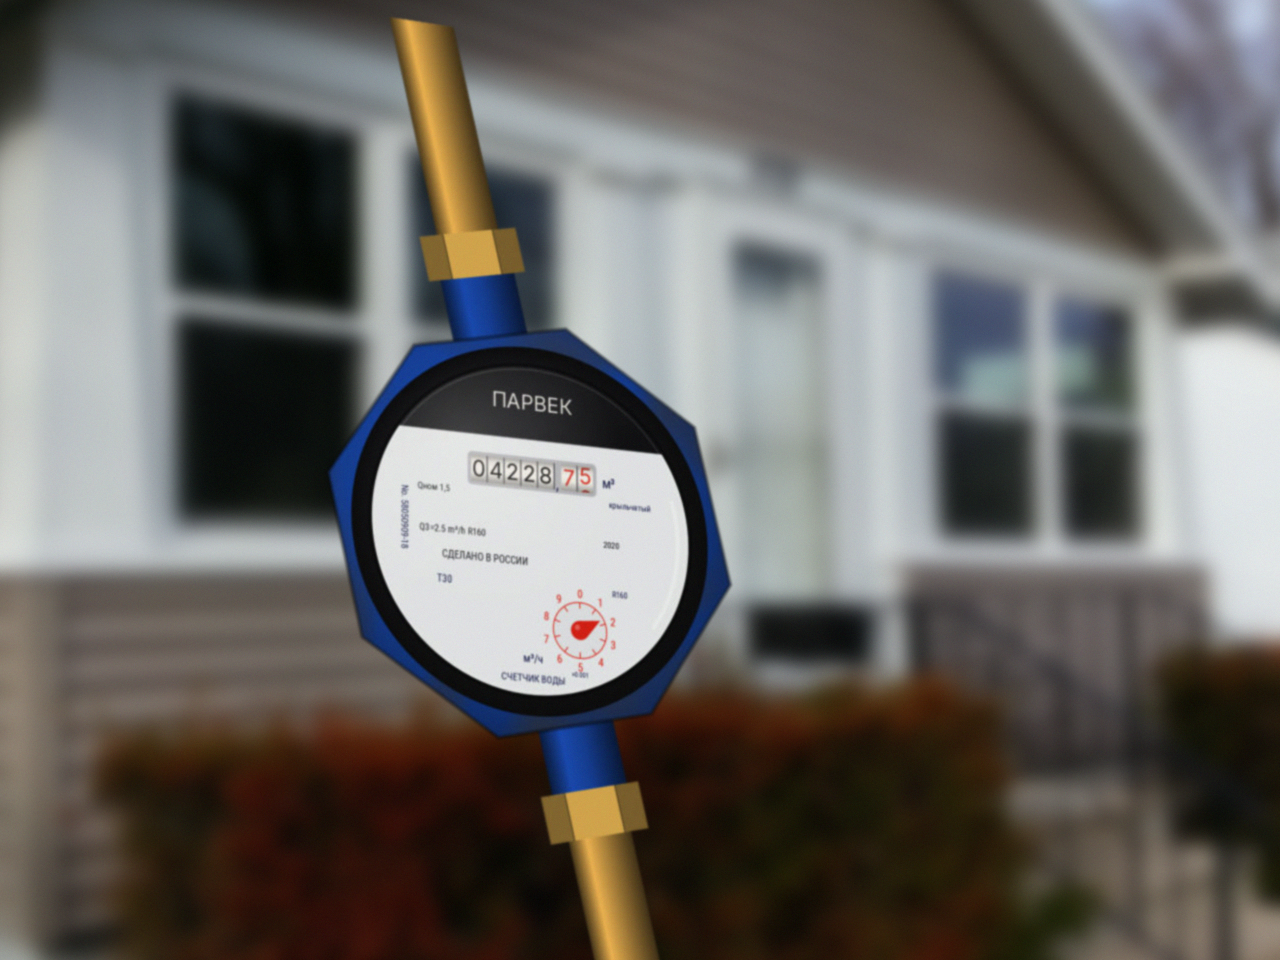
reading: 4228.751 m³
